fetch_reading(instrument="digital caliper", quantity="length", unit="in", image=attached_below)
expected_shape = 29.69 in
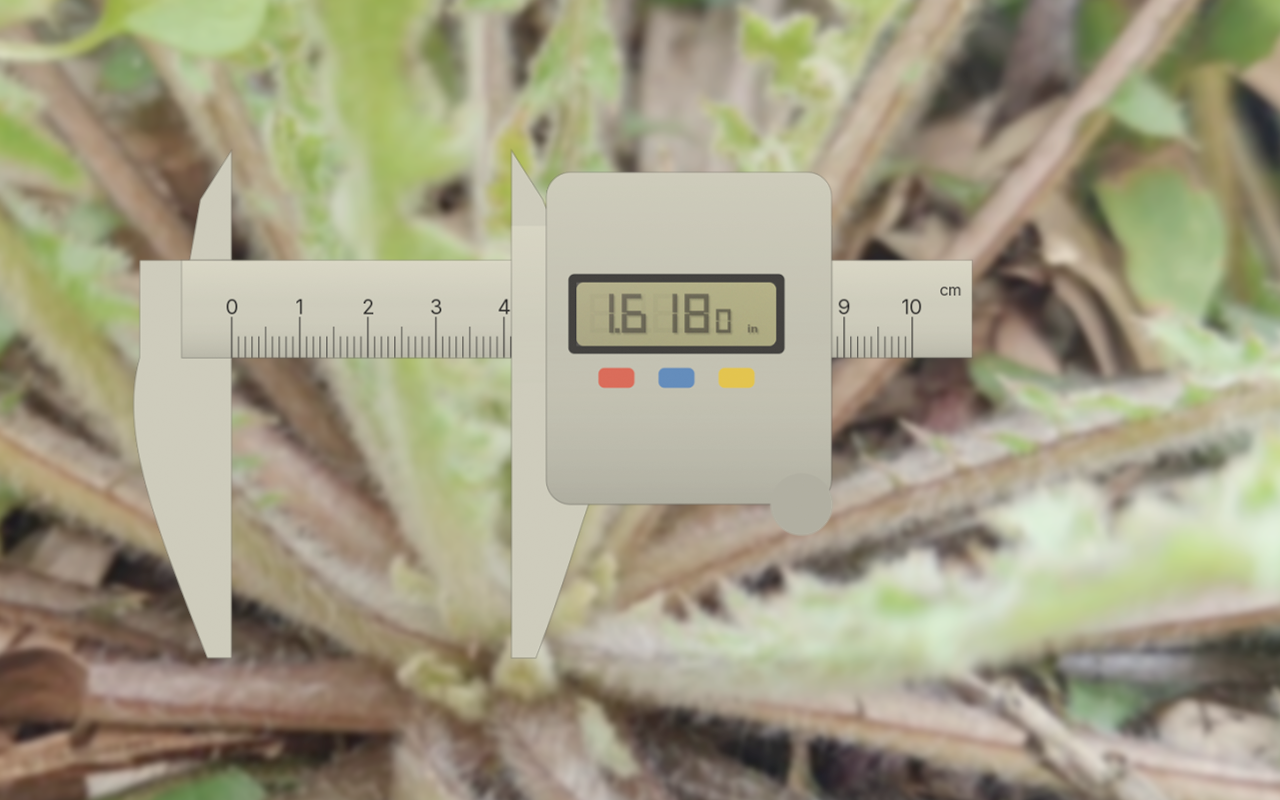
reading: 1.6180 in
